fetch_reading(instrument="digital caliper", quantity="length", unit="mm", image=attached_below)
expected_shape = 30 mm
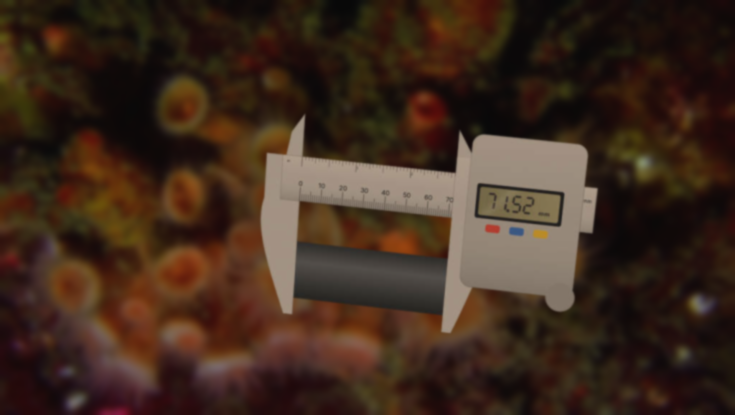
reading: 71.52 mm
